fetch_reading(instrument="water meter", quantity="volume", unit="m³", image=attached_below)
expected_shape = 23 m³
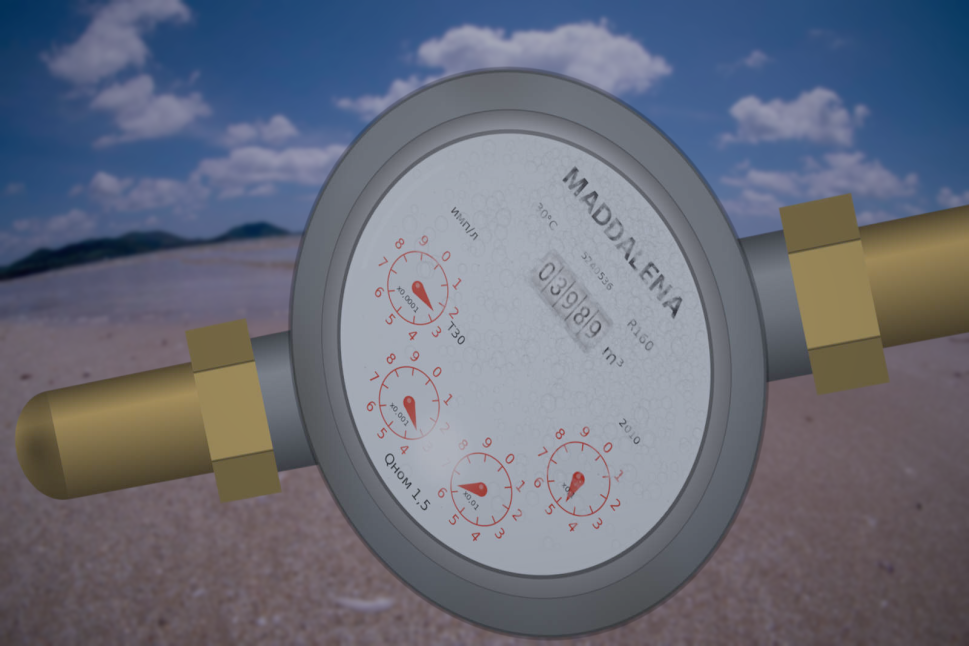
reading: 3989.4632 m³
